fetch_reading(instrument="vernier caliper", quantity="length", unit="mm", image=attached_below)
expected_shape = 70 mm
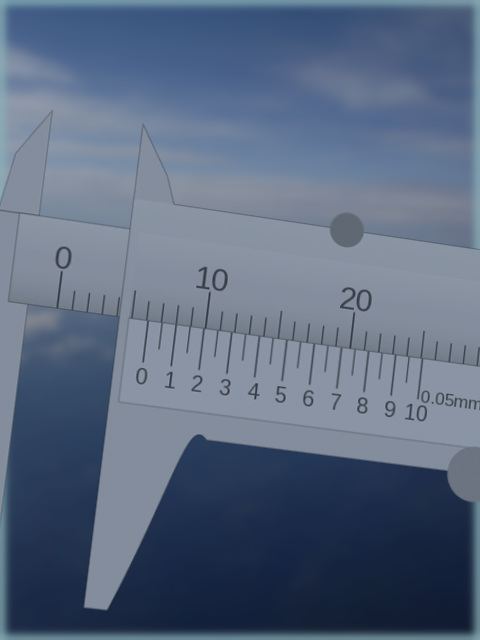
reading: 6.1 mm
